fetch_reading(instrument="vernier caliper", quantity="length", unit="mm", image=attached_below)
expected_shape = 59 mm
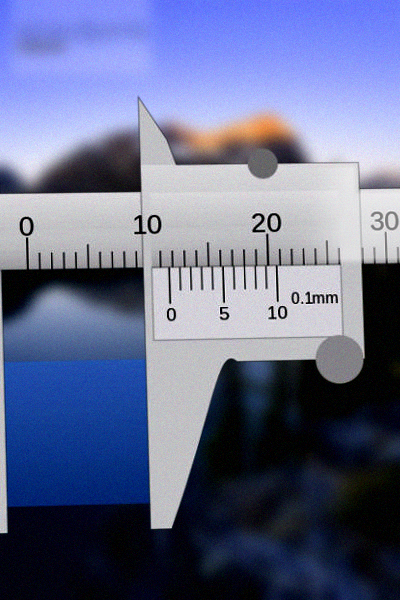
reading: 11.7 mm
